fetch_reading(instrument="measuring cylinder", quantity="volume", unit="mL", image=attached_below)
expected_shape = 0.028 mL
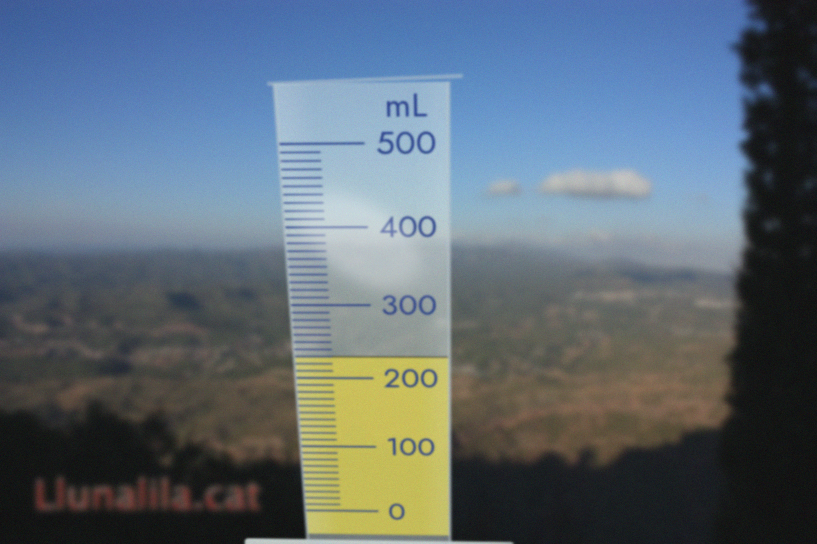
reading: 230 mL
